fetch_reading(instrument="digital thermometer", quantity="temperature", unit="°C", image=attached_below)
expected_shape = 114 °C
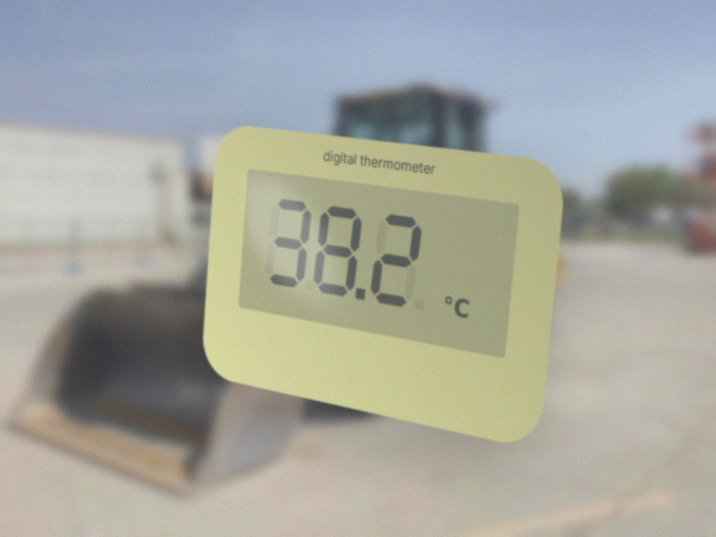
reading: 38.2 °C
